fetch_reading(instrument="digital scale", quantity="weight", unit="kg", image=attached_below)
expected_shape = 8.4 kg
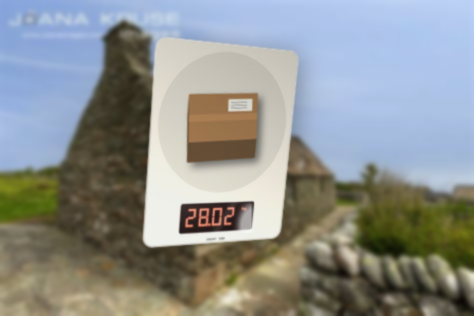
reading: 28.02 kg
